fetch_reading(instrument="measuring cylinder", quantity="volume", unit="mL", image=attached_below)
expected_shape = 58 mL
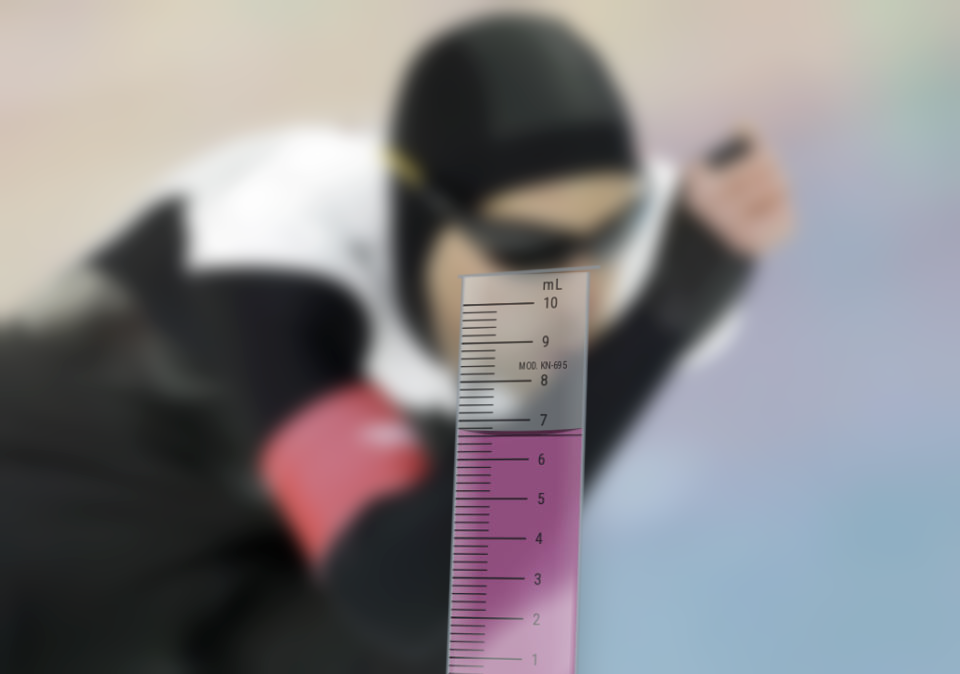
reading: 6.6 mL
